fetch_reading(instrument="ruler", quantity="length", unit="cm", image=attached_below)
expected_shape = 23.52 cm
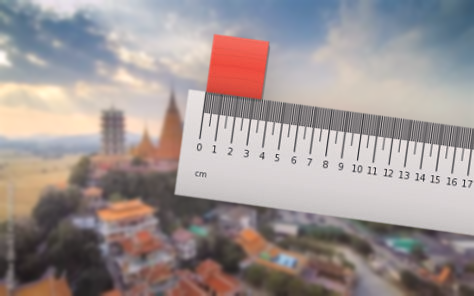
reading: 3.5 cm
